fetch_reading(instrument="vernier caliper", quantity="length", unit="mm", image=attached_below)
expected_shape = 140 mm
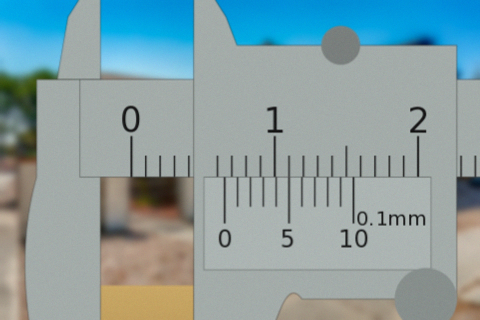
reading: 6.5 mm
